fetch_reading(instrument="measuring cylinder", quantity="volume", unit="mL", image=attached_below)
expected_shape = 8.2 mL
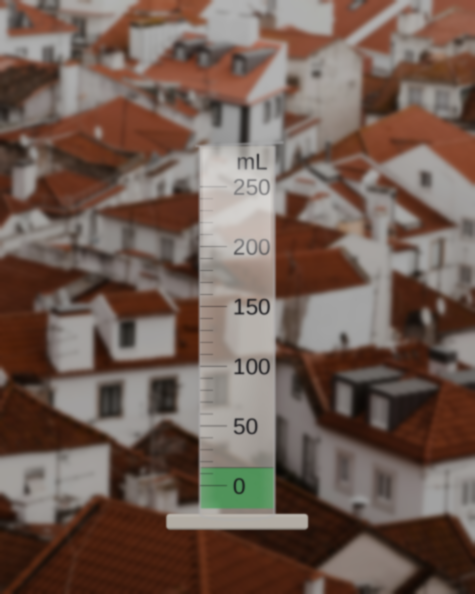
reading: 15 mL
